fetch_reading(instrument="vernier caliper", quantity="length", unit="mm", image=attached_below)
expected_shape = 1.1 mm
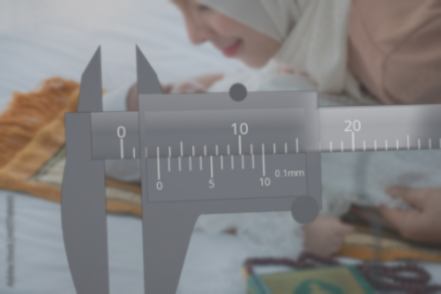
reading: 3.0 mm
